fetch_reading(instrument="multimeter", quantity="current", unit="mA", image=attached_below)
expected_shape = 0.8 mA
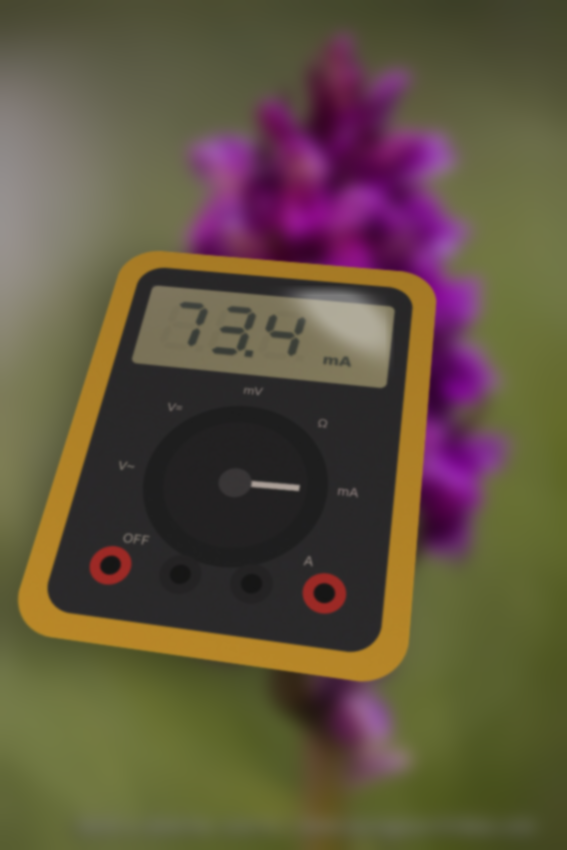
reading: 73.4 mA
